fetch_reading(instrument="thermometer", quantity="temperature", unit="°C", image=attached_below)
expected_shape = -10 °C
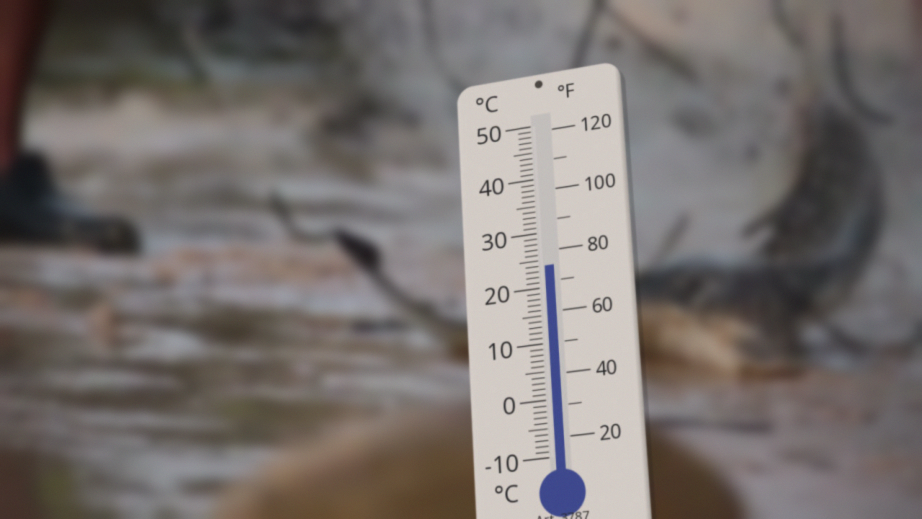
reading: 24 °C
